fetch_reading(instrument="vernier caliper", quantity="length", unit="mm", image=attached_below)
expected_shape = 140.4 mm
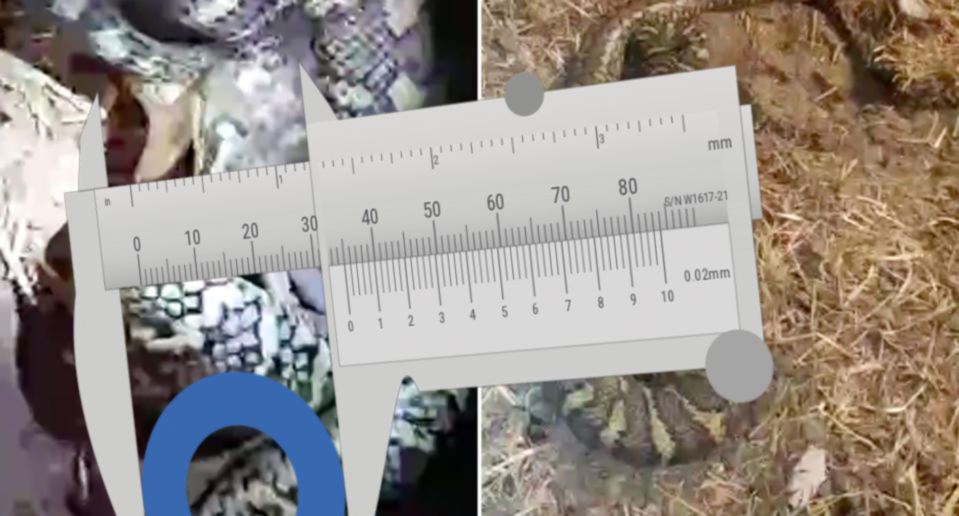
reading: 35.0 mm
